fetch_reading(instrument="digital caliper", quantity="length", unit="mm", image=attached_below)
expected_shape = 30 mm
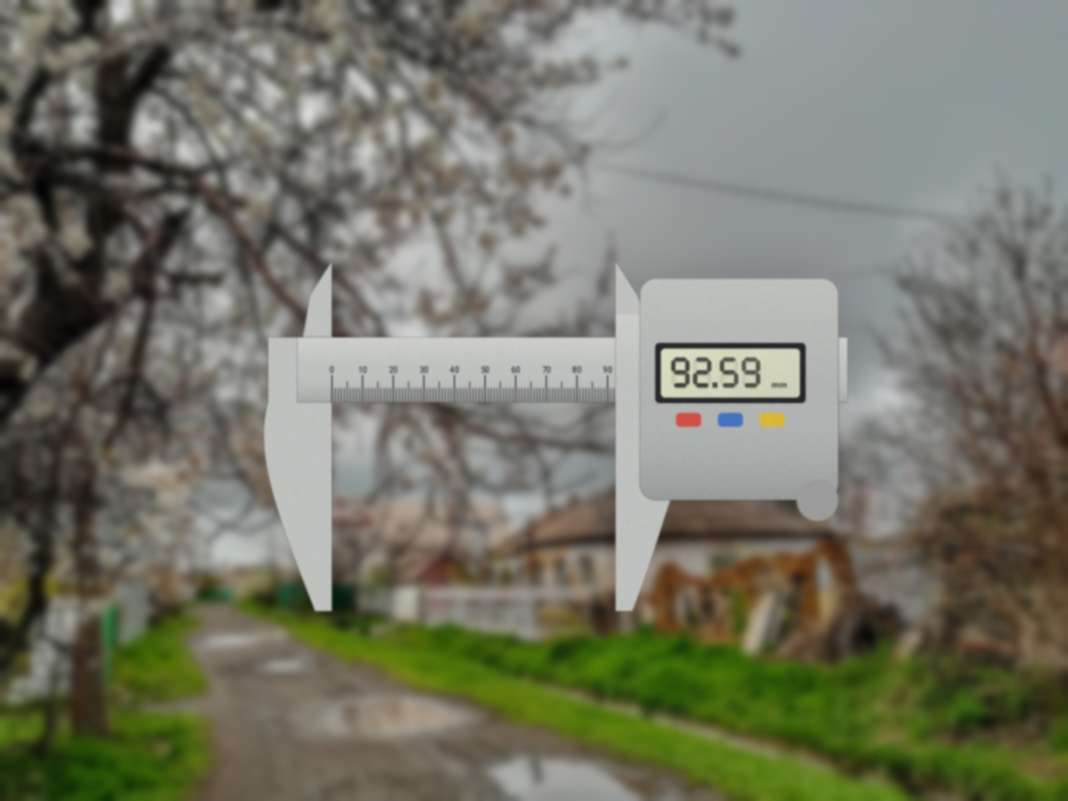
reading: 92.59 mm
